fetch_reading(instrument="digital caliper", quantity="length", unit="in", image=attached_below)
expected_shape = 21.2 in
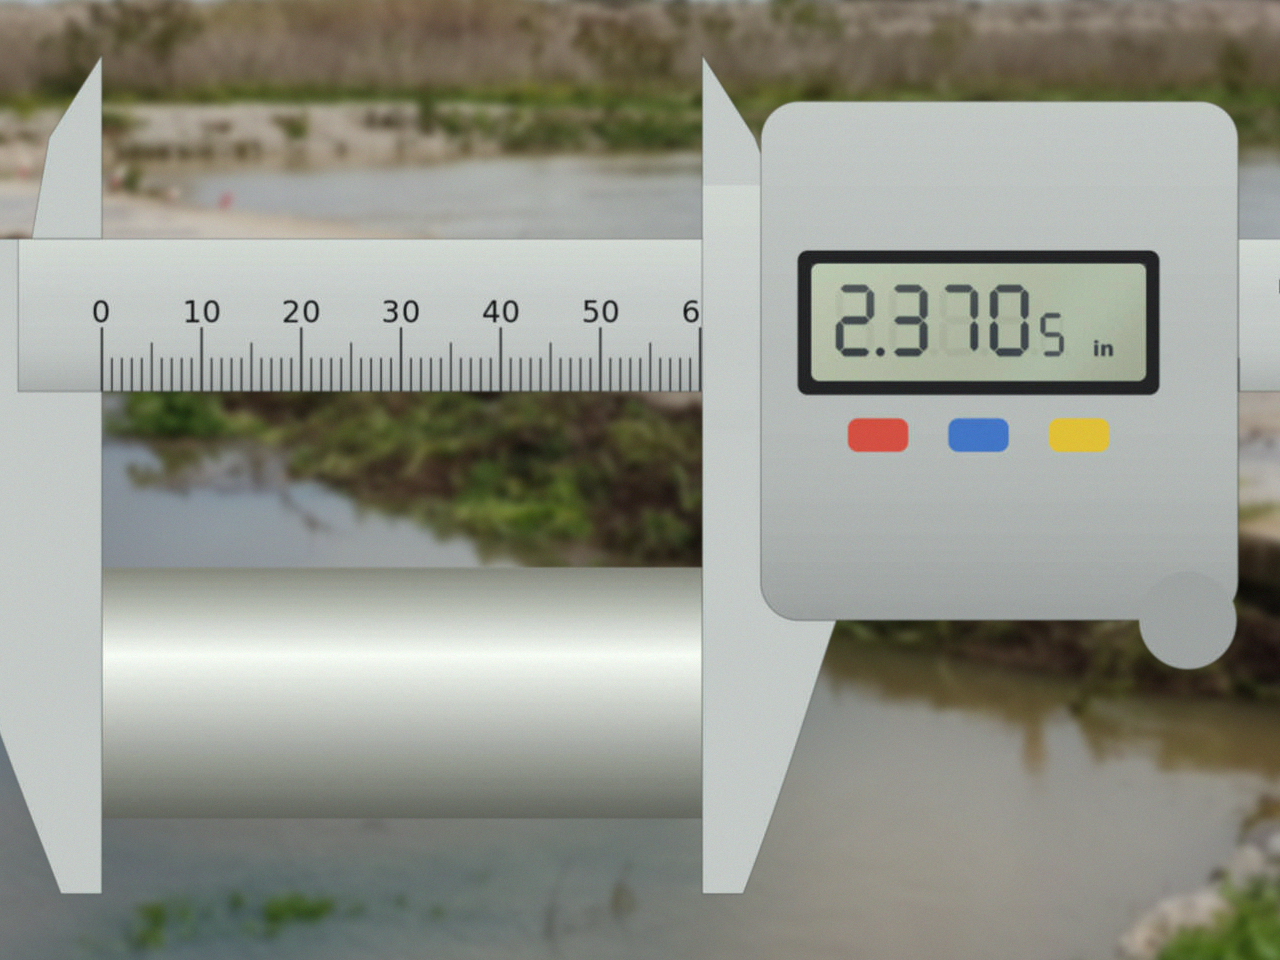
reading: 2.3705 in
